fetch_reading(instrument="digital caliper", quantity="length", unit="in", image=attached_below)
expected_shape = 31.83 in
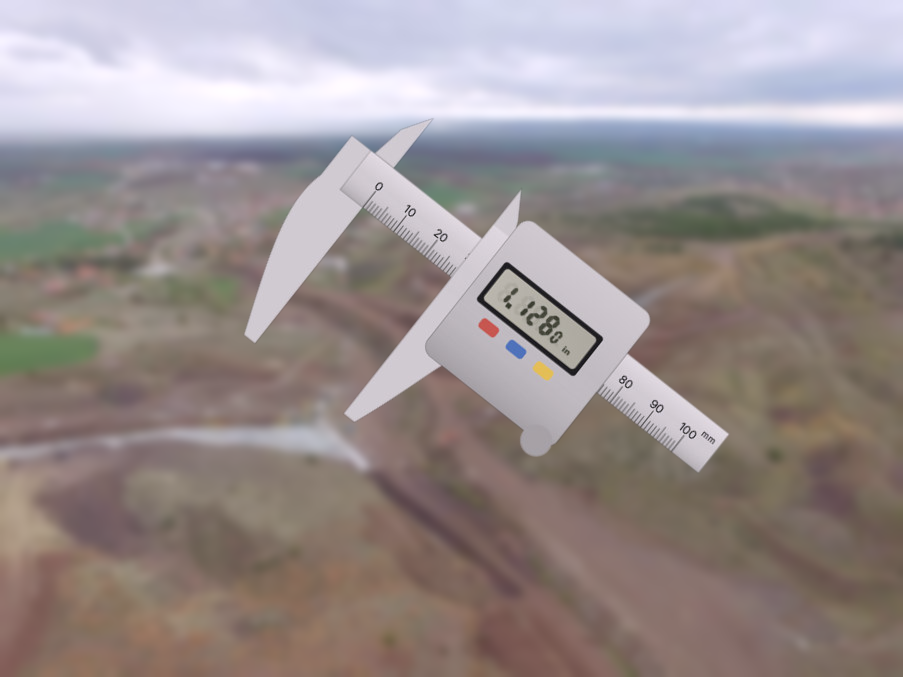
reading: 1.1280 in
